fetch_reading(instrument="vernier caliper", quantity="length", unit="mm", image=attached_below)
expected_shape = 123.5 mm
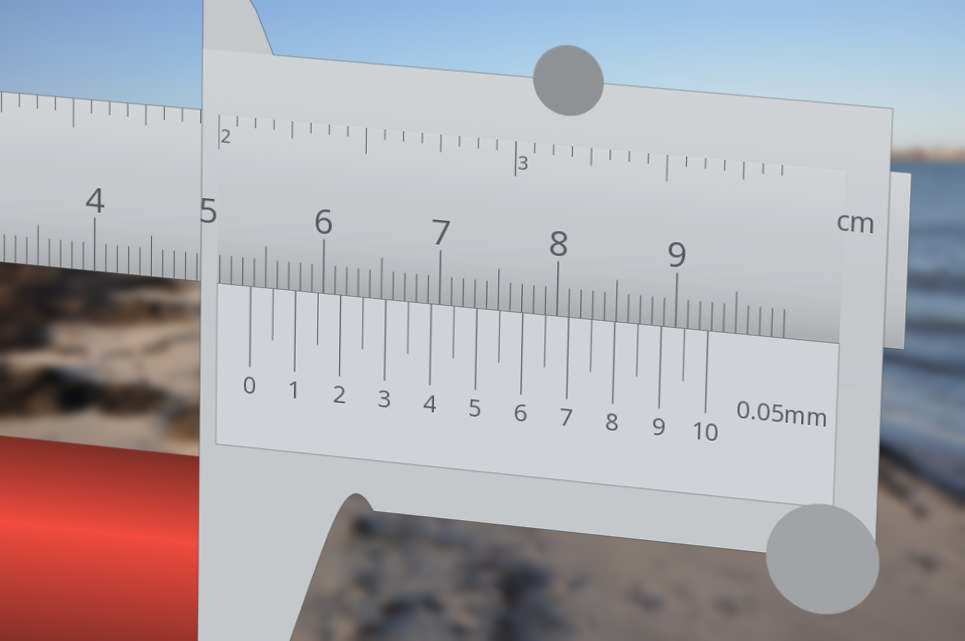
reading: 53.7 mm
